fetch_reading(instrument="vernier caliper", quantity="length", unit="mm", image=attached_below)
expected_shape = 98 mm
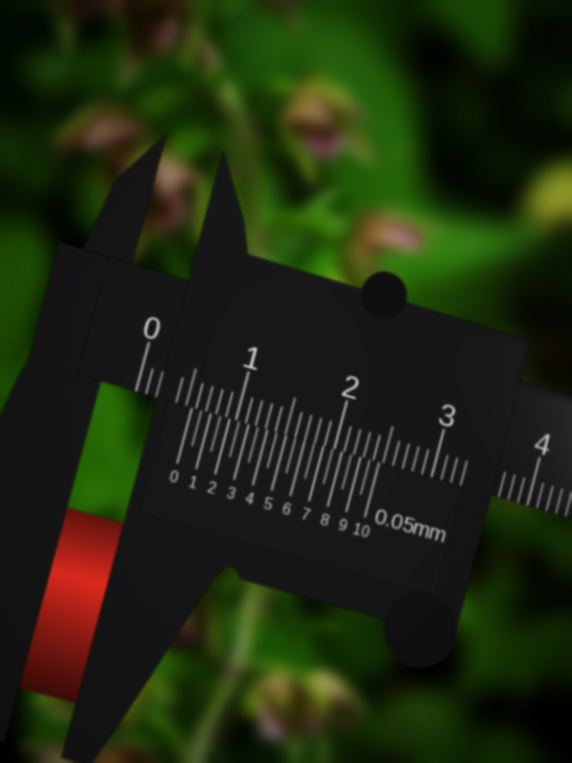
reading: 5.6 mm
